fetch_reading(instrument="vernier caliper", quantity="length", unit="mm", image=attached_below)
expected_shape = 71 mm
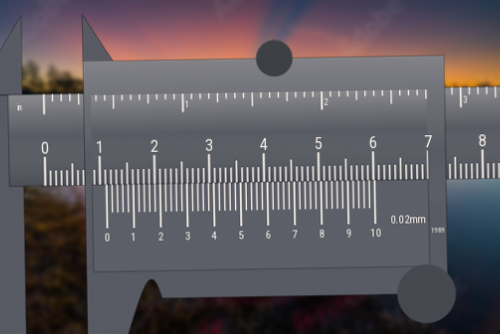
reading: 11.2 mm
